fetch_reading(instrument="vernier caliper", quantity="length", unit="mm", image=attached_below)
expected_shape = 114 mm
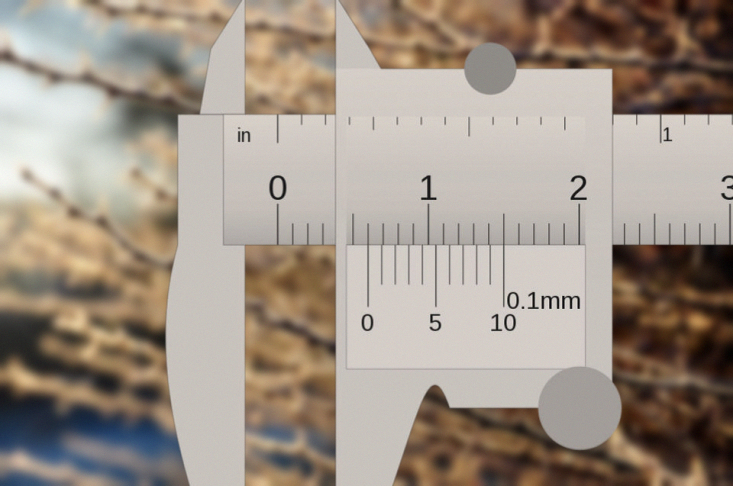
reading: 6.0 mm
